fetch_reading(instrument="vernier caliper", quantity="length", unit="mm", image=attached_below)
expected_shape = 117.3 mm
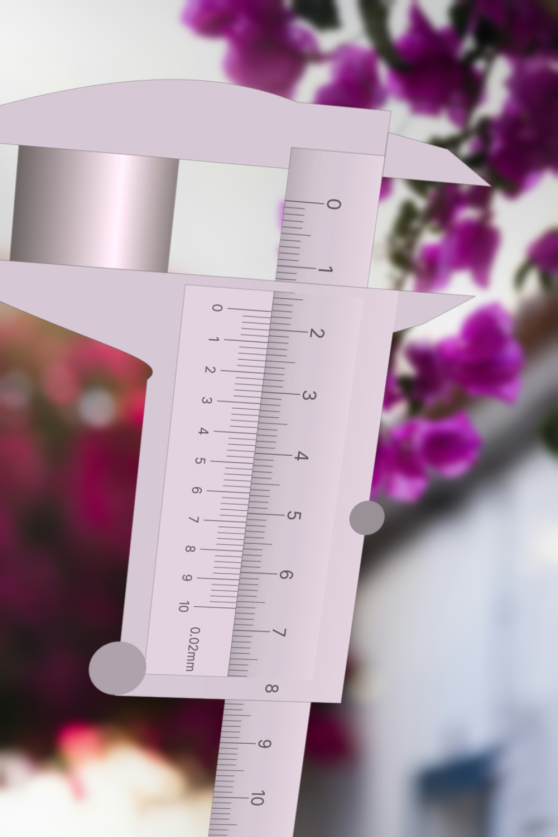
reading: 17.2 mm
